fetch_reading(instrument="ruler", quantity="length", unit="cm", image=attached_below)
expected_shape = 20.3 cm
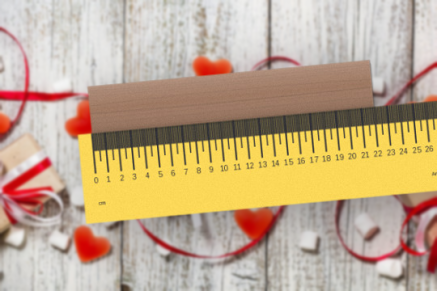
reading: 22 cm
